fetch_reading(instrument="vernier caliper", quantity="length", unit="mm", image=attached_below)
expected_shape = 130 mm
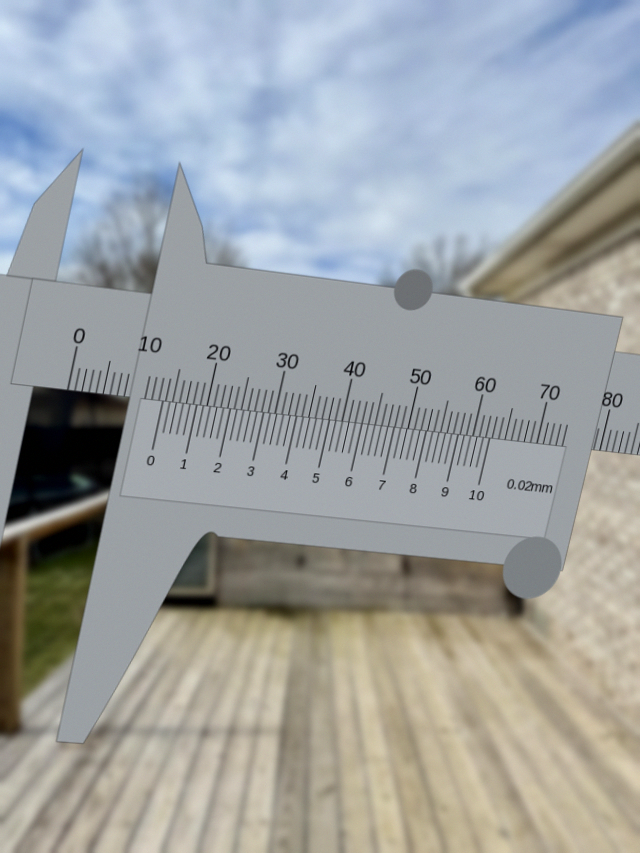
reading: 13.6 mm
